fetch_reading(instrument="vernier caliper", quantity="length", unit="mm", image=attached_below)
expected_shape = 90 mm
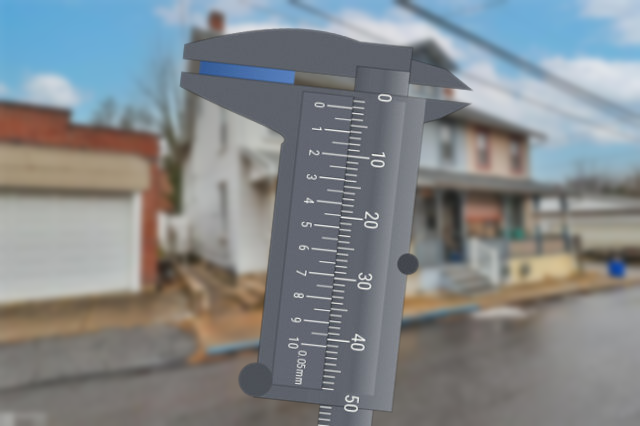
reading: 2.2 mm
